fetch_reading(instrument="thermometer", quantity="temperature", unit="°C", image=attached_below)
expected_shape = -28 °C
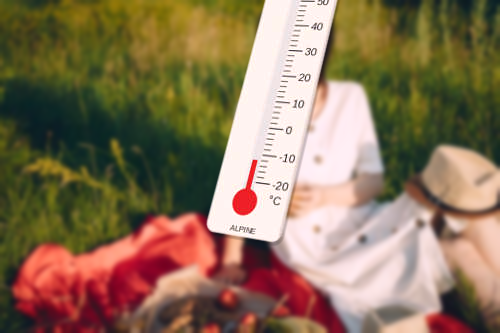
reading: -12 °C
